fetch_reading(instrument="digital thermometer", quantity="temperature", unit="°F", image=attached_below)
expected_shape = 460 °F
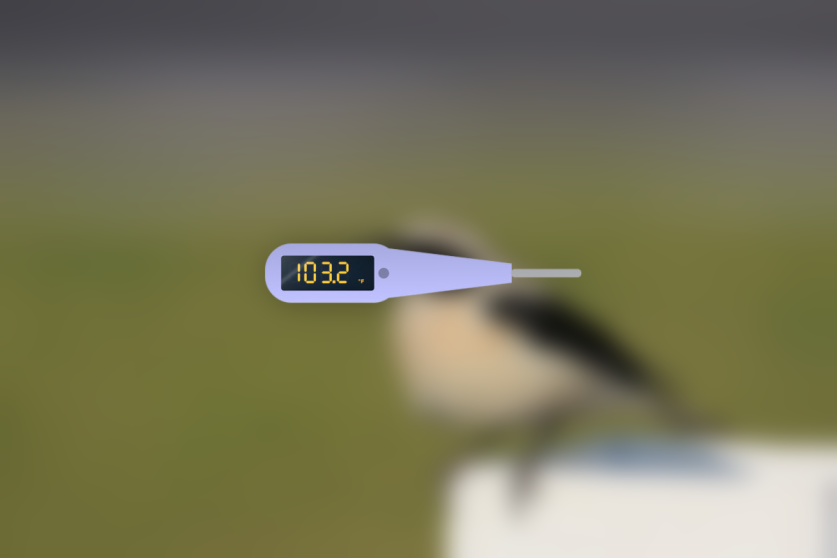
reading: 103.2 °F
